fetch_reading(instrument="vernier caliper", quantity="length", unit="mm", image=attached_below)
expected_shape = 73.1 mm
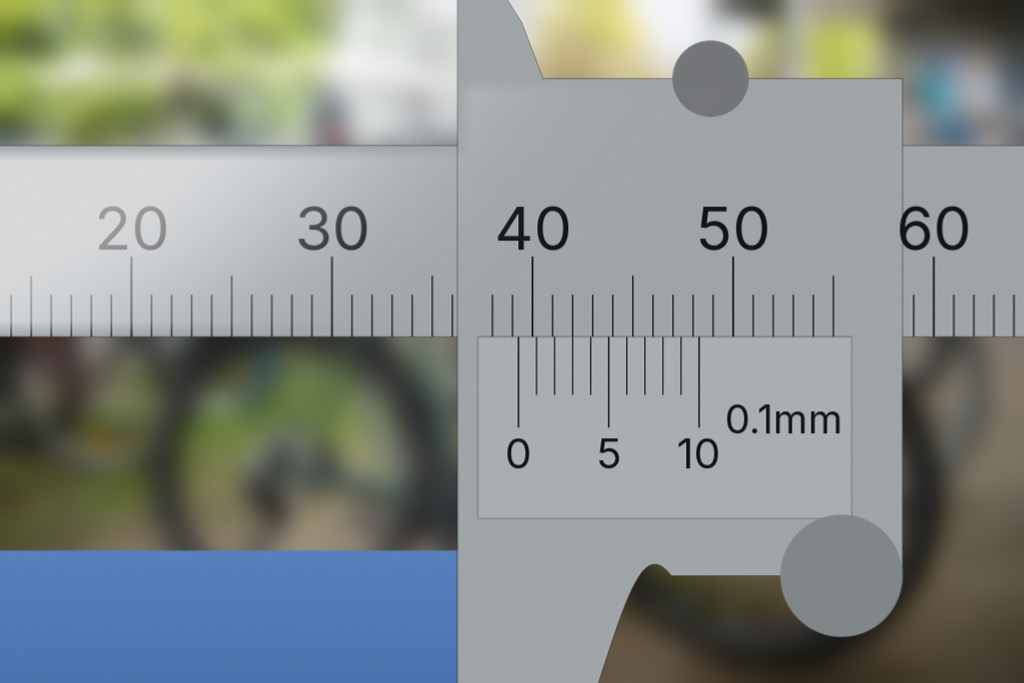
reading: 39.3 mm
